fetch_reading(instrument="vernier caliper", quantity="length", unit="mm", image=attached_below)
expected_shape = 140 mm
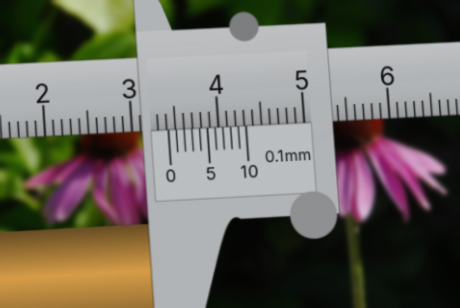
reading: 34.2 mm
